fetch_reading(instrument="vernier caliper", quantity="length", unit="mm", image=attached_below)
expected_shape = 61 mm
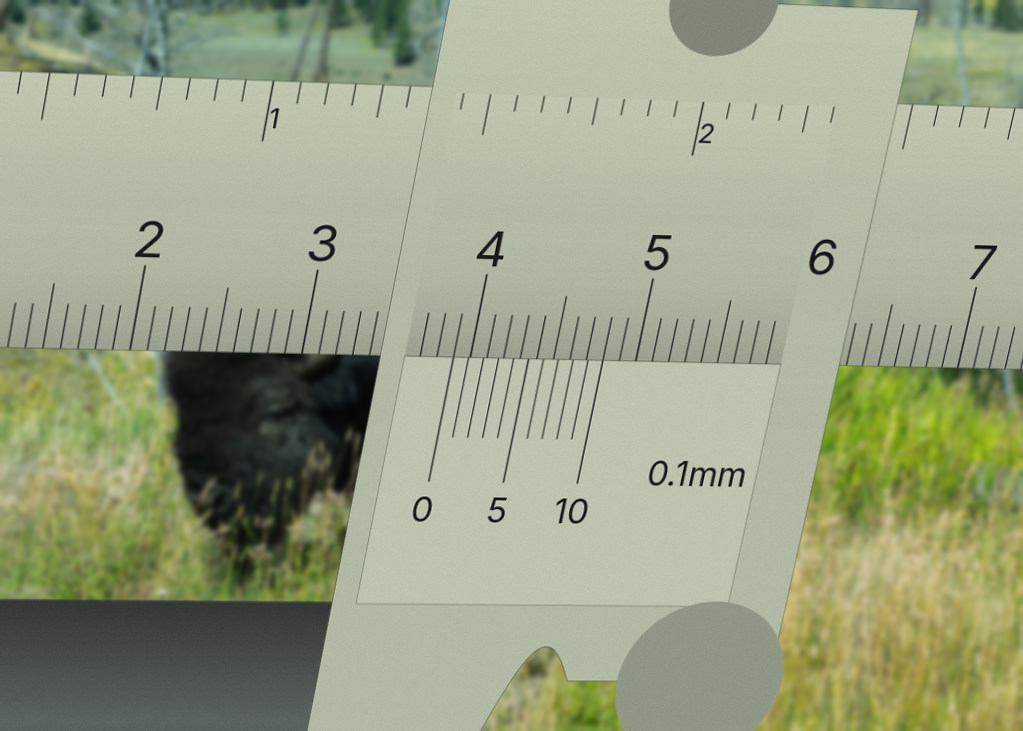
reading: 39.0 mm
